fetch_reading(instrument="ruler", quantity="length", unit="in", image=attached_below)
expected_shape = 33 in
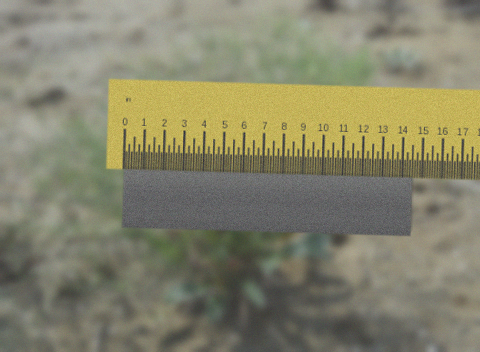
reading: 14.5 in
